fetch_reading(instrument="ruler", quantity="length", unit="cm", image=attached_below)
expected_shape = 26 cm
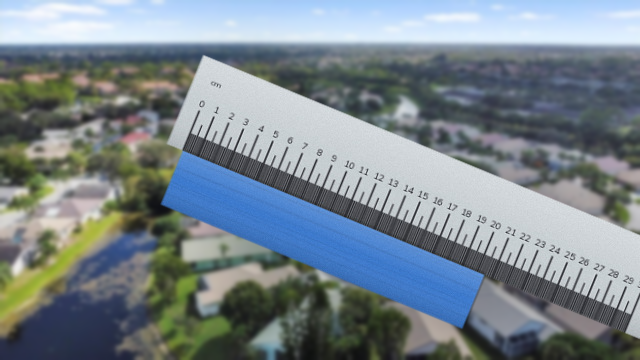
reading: 20.5 cm
